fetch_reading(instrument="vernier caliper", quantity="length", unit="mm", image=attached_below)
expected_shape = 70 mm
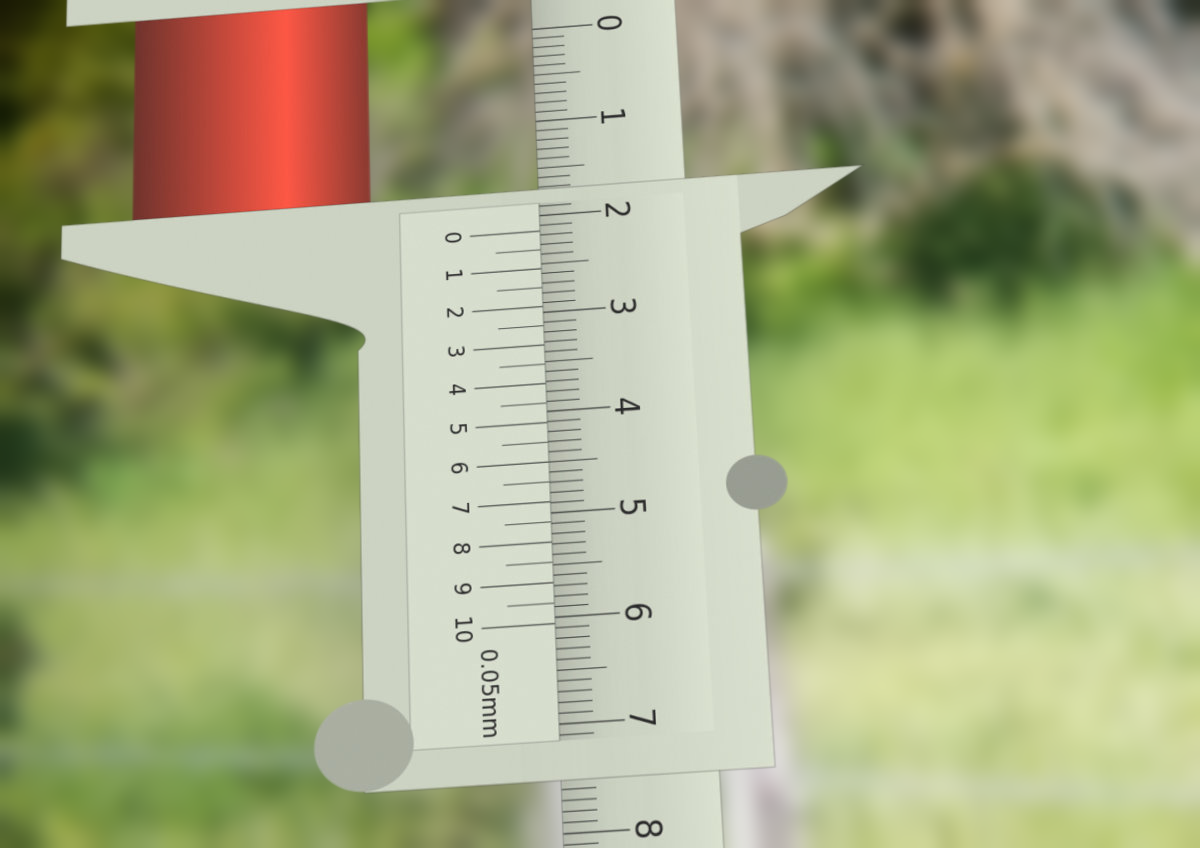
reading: 21.6 mm
